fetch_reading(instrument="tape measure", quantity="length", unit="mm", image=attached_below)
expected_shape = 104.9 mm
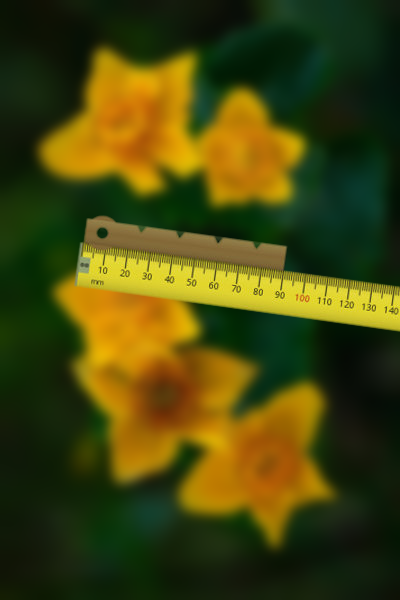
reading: 90 mm
